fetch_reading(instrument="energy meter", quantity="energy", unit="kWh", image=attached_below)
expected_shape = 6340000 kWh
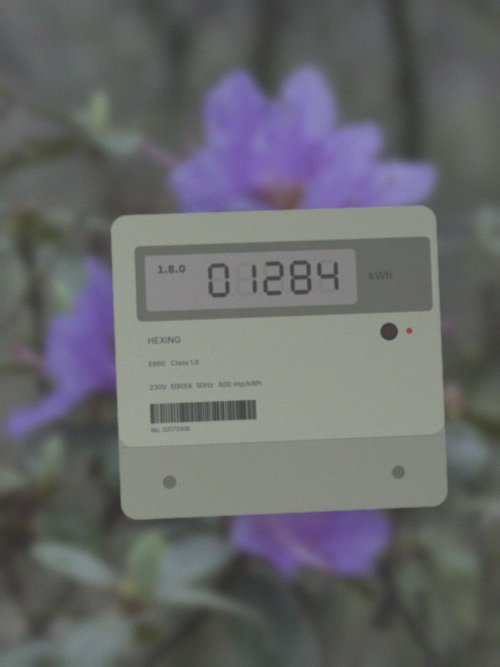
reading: 1284 kWh
